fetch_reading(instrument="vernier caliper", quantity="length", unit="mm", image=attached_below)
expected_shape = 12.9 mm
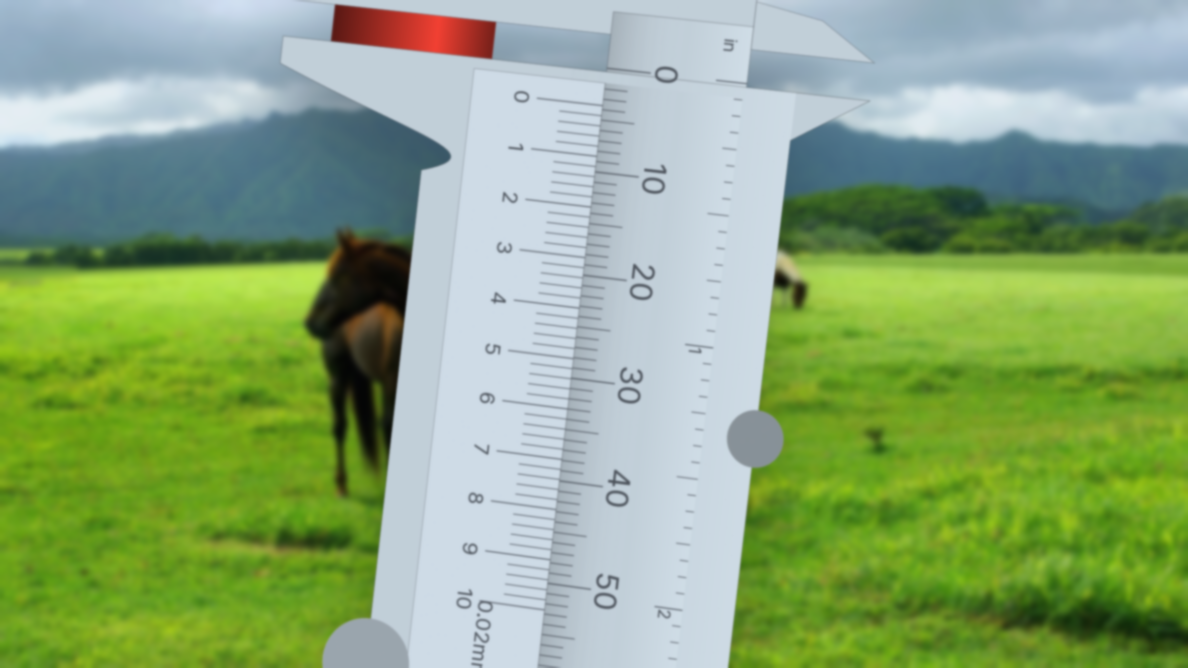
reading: 3.6 mm
